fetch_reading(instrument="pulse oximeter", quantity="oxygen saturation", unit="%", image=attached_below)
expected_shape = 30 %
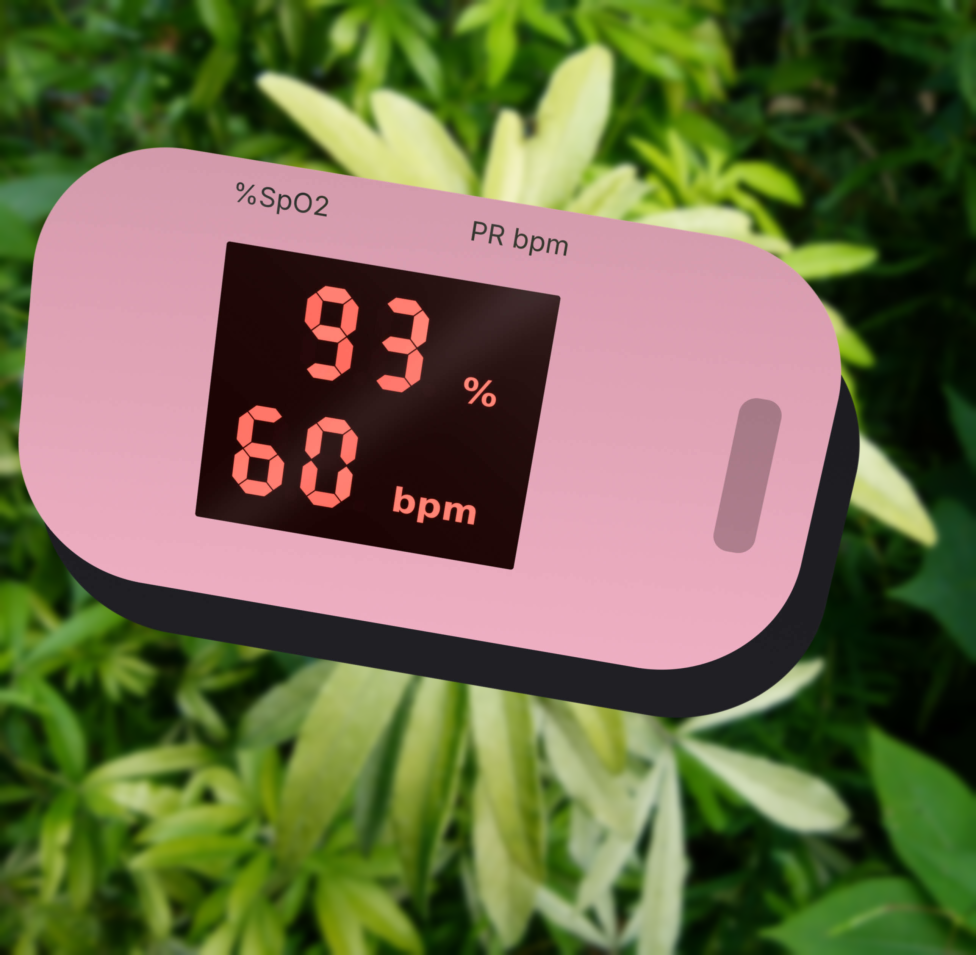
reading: 93 %
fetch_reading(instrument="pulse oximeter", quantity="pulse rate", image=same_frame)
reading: 60 bpm
